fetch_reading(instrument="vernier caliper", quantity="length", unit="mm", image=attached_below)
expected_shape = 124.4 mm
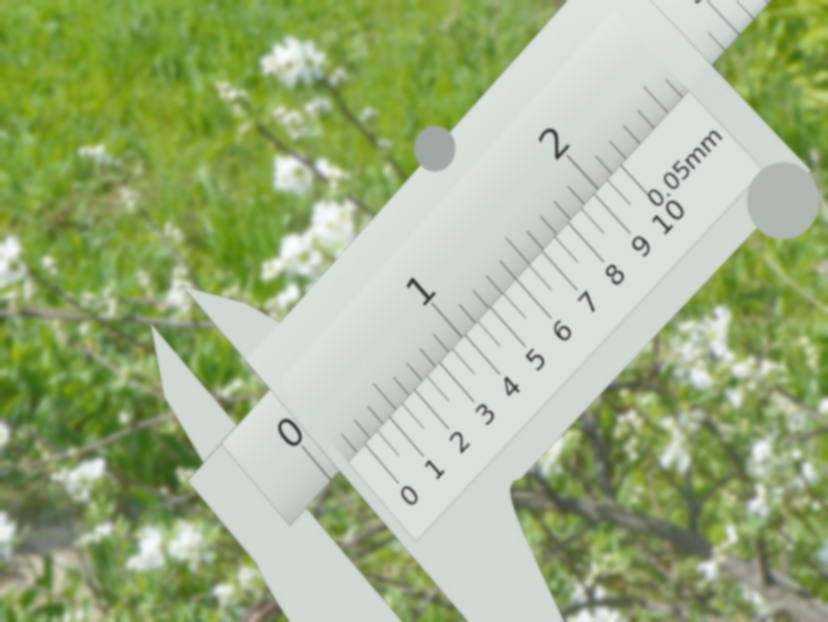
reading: 2.6 mm
